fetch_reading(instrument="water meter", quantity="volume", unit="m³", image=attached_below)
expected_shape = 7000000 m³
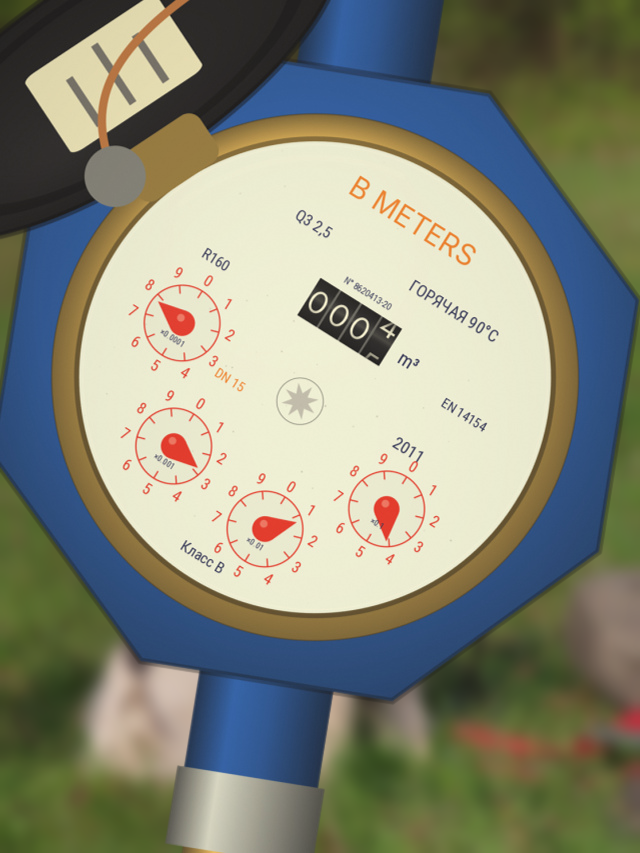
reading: 4.4127 m³
